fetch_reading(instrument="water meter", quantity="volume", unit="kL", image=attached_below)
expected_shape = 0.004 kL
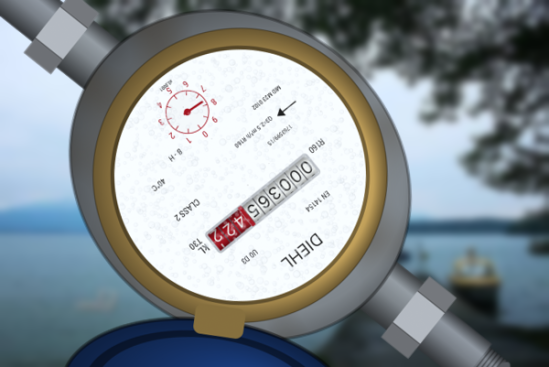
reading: 365.4217 kL
